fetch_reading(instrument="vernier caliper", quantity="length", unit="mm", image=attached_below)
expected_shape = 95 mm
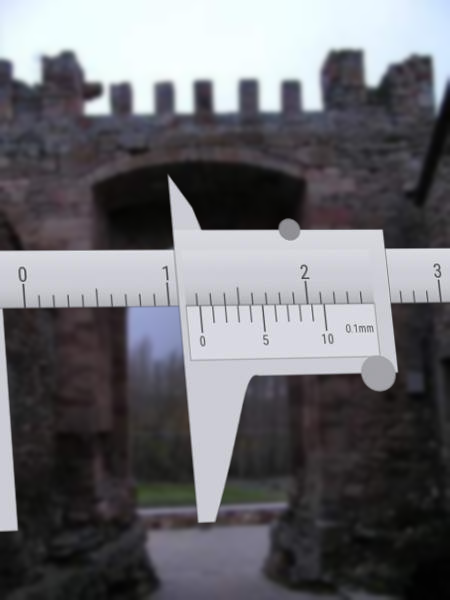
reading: 12.2 mm
